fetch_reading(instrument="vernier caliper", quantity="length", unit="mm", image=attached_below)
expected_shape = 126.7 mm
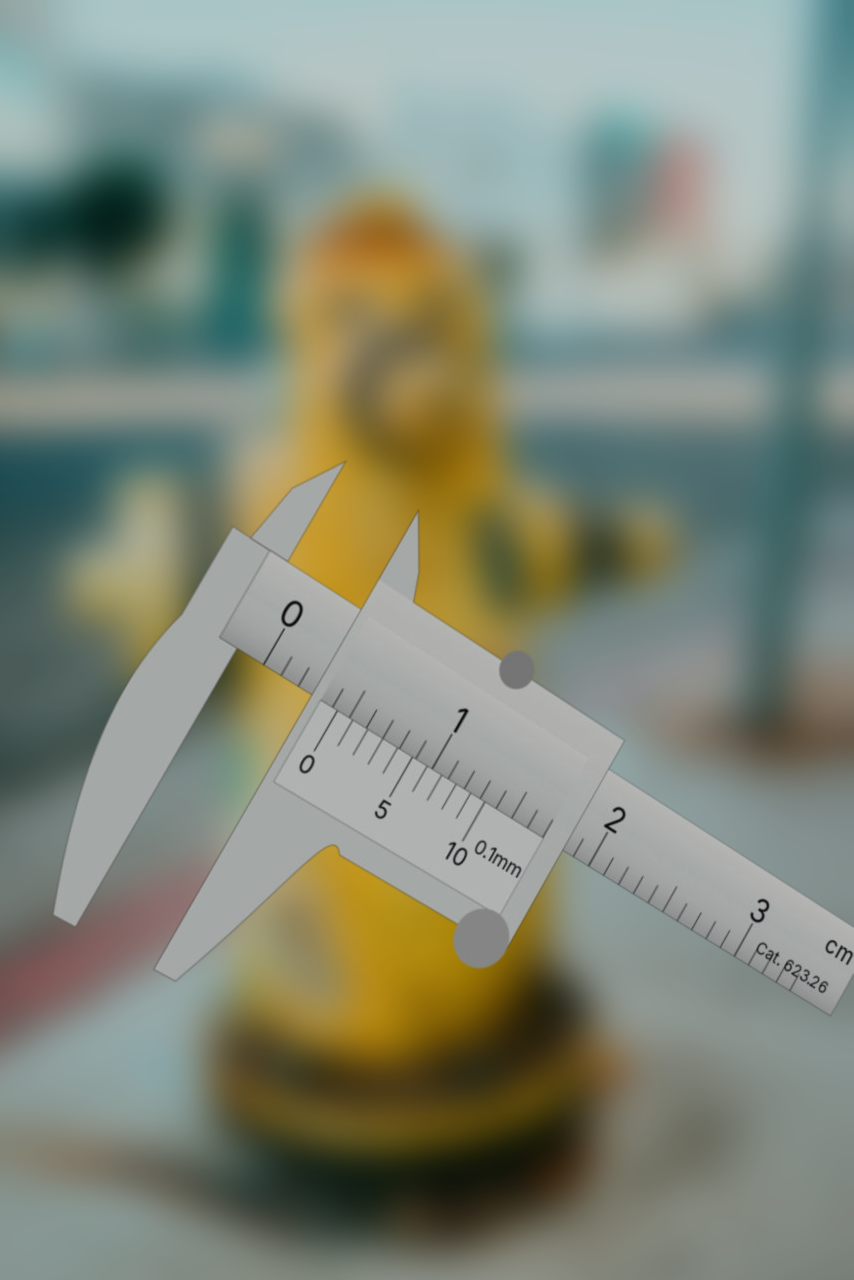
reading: 4.3 mm
